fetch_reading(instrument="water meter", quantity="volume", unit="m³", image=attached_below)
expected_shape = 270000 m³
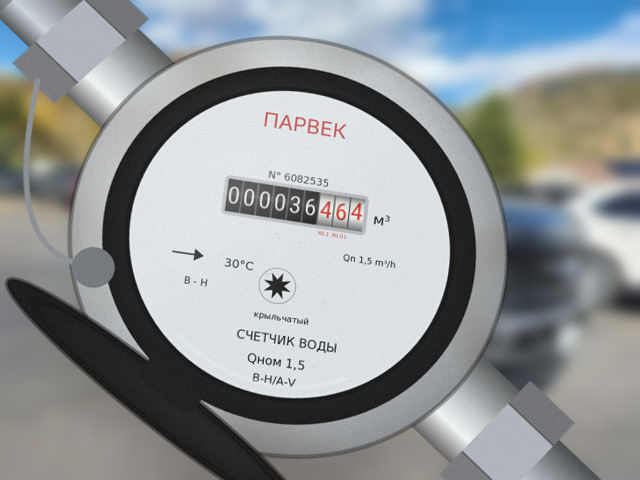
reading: 36.464 m³
